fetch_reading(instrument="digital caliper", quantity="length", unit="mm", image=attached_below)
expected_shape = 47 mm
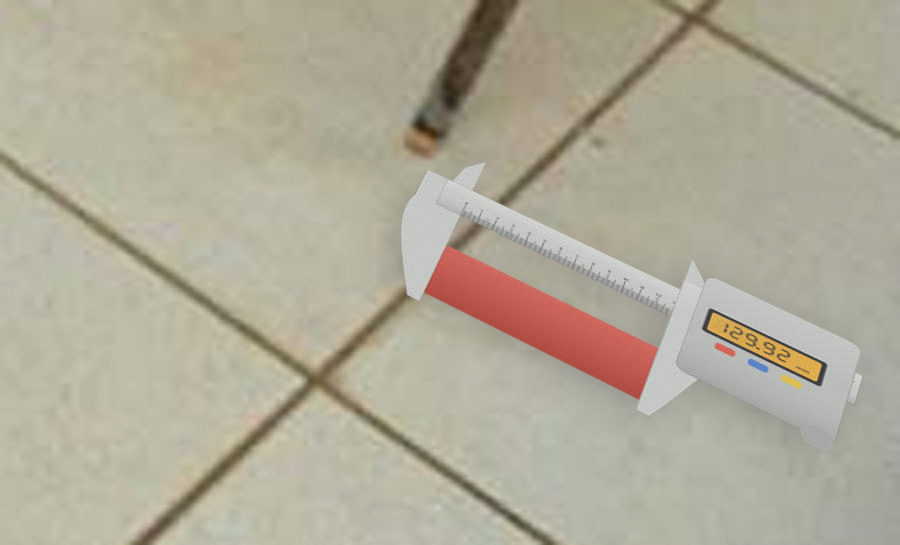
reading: 129.92 mm
